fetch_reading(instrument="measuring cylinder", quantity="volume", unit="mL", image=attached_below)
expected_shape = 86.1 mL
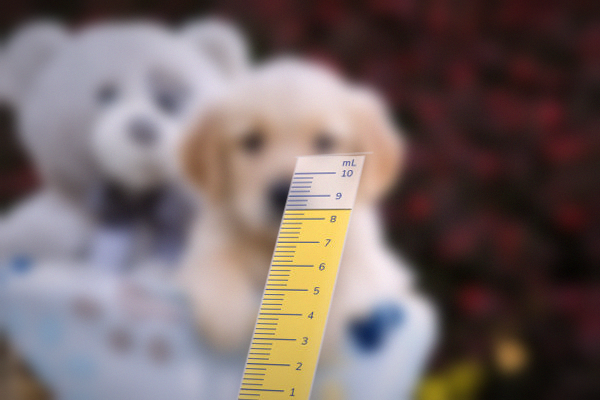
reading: 8.4 mL
